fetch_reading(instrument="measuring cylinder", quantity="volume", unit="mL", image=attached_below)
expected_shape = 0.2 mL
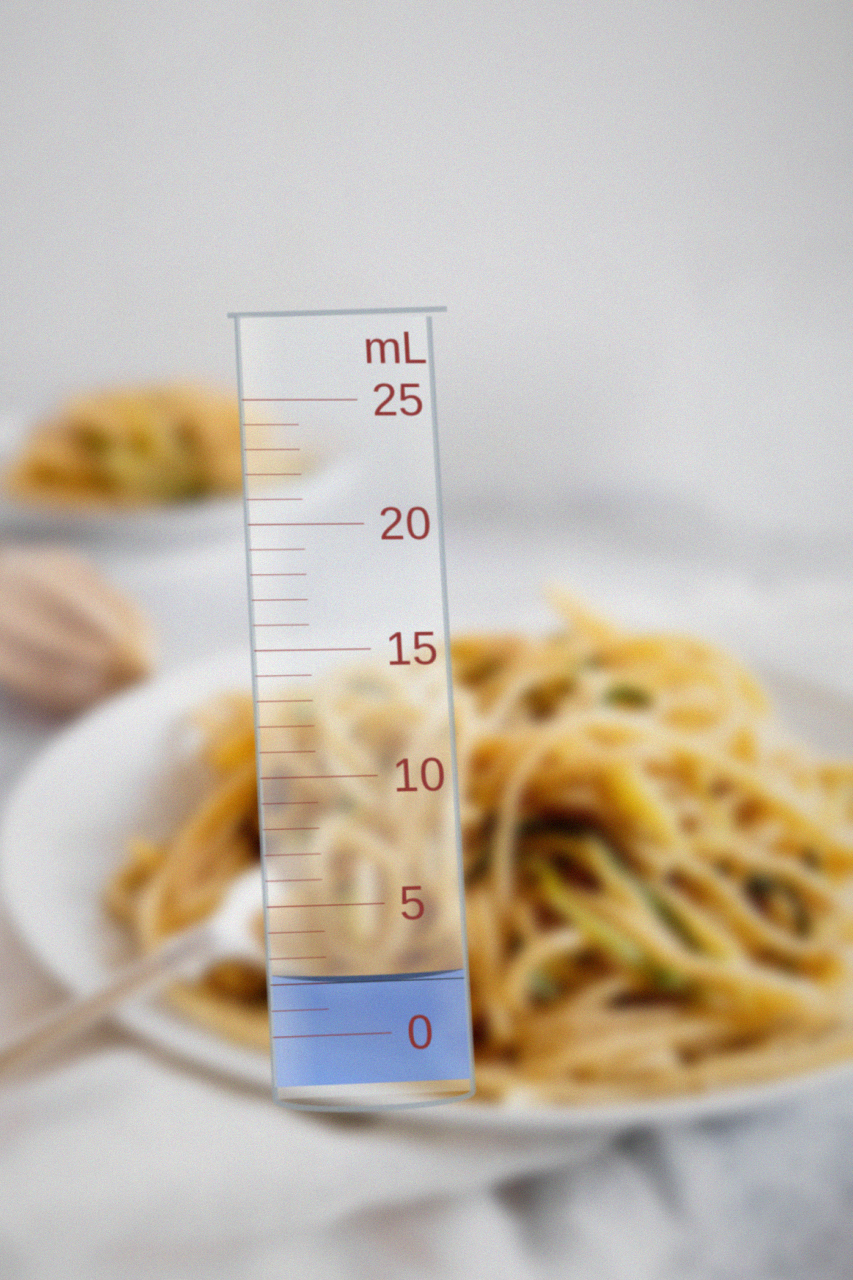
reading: 2 mL
